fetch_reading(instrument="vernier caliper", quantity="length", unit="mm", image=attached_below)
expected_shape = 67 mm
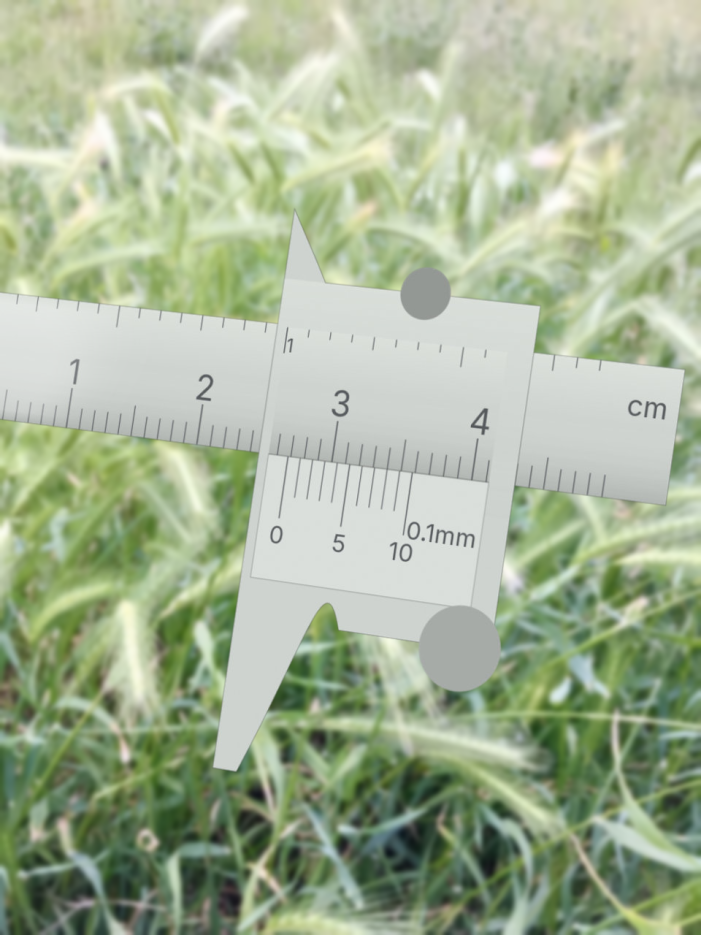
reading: 26.8 mm
